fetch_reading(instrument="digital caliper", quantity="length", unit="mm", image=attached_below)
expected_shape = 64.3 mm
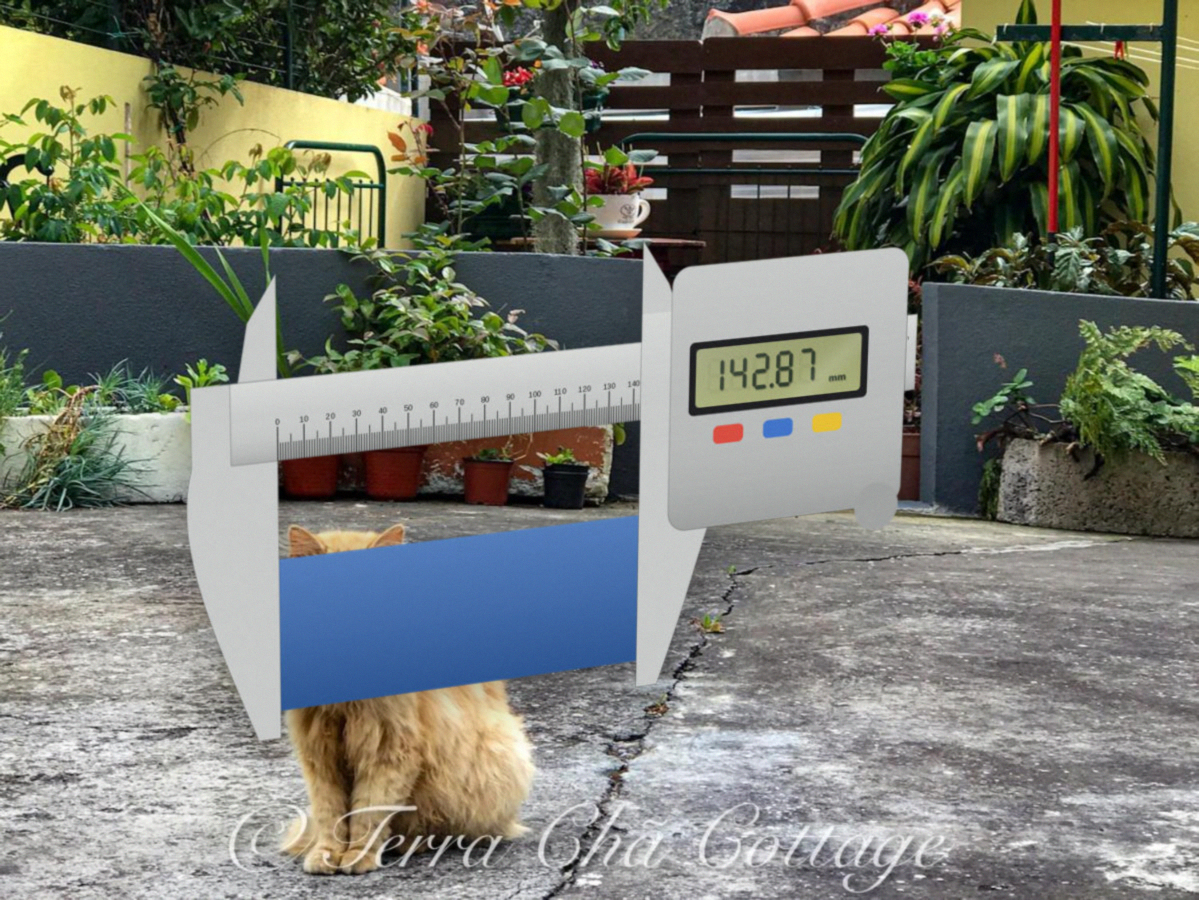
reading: 142.87 mm
